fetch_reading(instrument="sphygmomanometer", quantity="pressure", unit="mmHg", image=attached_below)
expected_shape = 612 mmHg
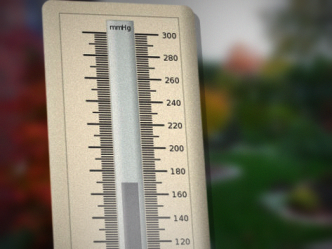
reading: 170 mmHg
